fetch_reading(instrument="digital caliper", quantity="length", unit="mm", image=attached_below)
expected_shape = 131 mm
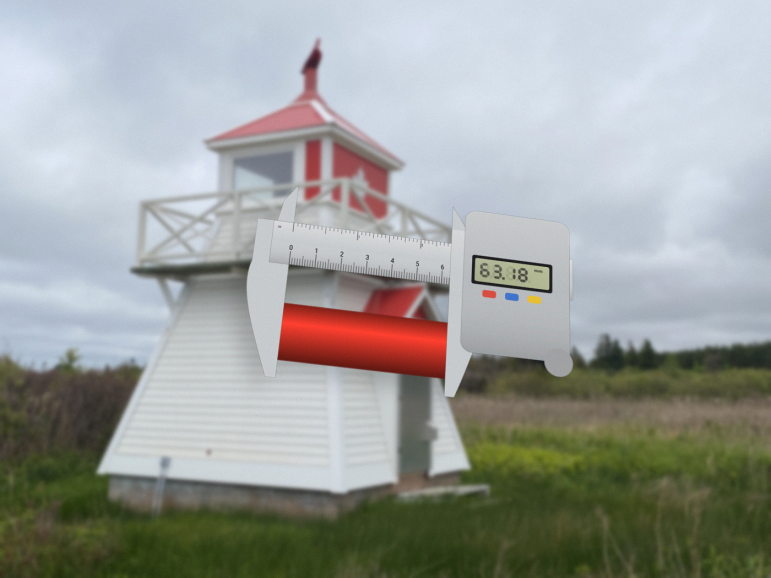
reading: 63.18 mm
